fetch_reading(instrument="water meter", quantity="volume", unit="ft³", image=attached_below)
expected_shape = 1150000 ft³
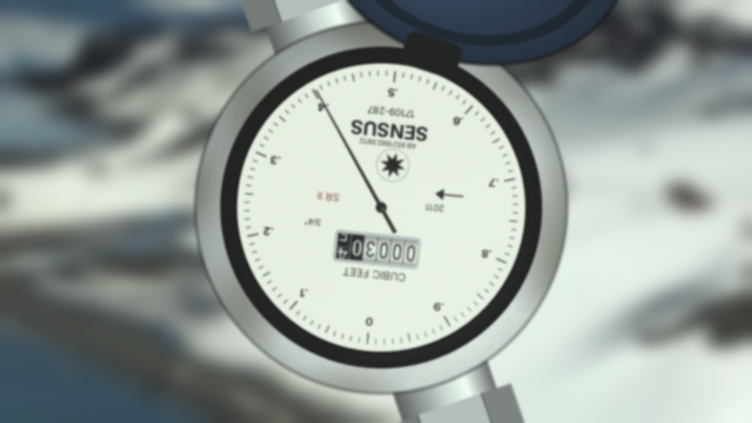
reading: 304.40 ft³
